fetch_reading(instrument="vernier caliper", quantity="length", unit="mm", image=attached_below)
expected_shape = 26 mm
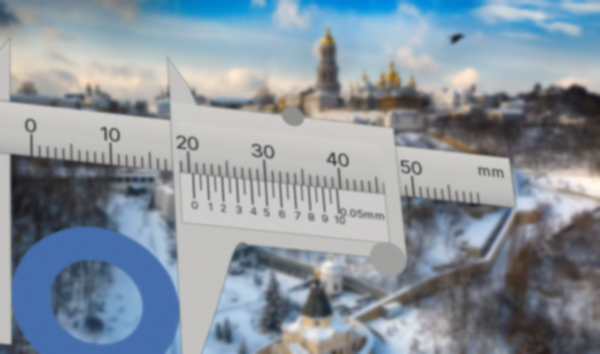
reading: 20.5 mm
